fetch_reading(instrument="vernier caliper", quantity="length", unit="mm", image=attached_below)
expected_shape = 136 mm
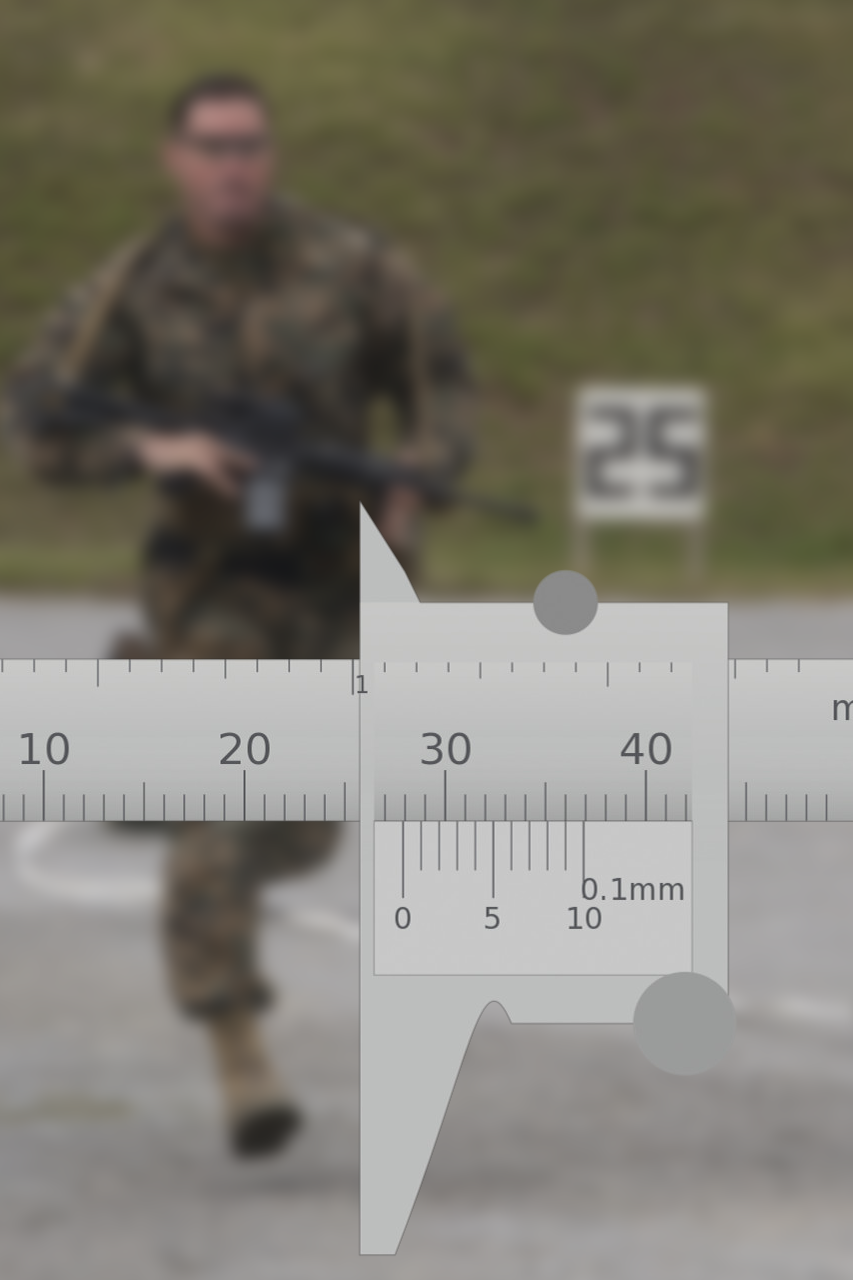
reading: 27.9 mm
